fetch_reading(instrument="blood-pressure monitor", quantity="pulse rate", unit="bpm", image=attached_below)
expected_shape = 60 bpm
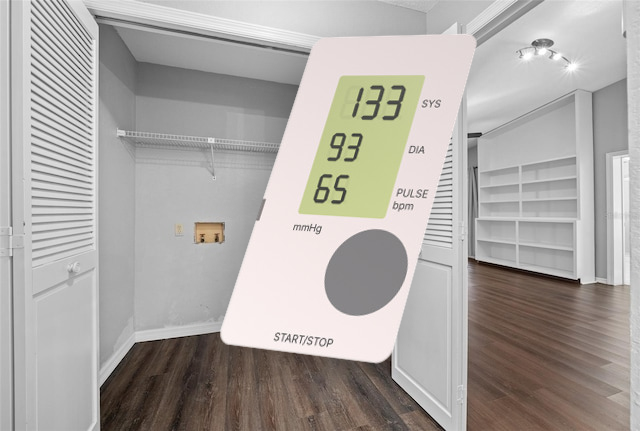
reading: 65 bpm
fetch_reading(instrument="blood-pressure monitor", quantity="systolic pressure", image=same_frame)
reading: 133 mmHg
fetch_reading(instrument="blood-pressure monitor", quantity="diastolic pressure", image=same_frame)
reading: 93 mmHg
